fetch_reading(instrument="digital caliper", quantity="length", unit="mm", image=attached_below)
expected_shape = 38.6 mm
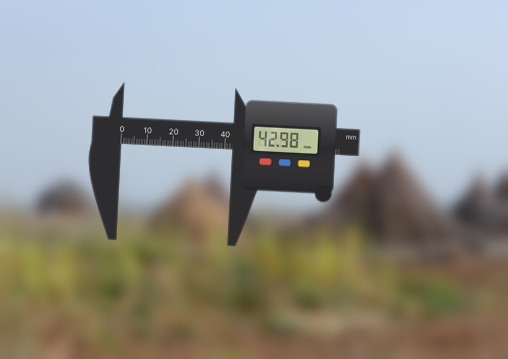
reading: 42.98 mm
